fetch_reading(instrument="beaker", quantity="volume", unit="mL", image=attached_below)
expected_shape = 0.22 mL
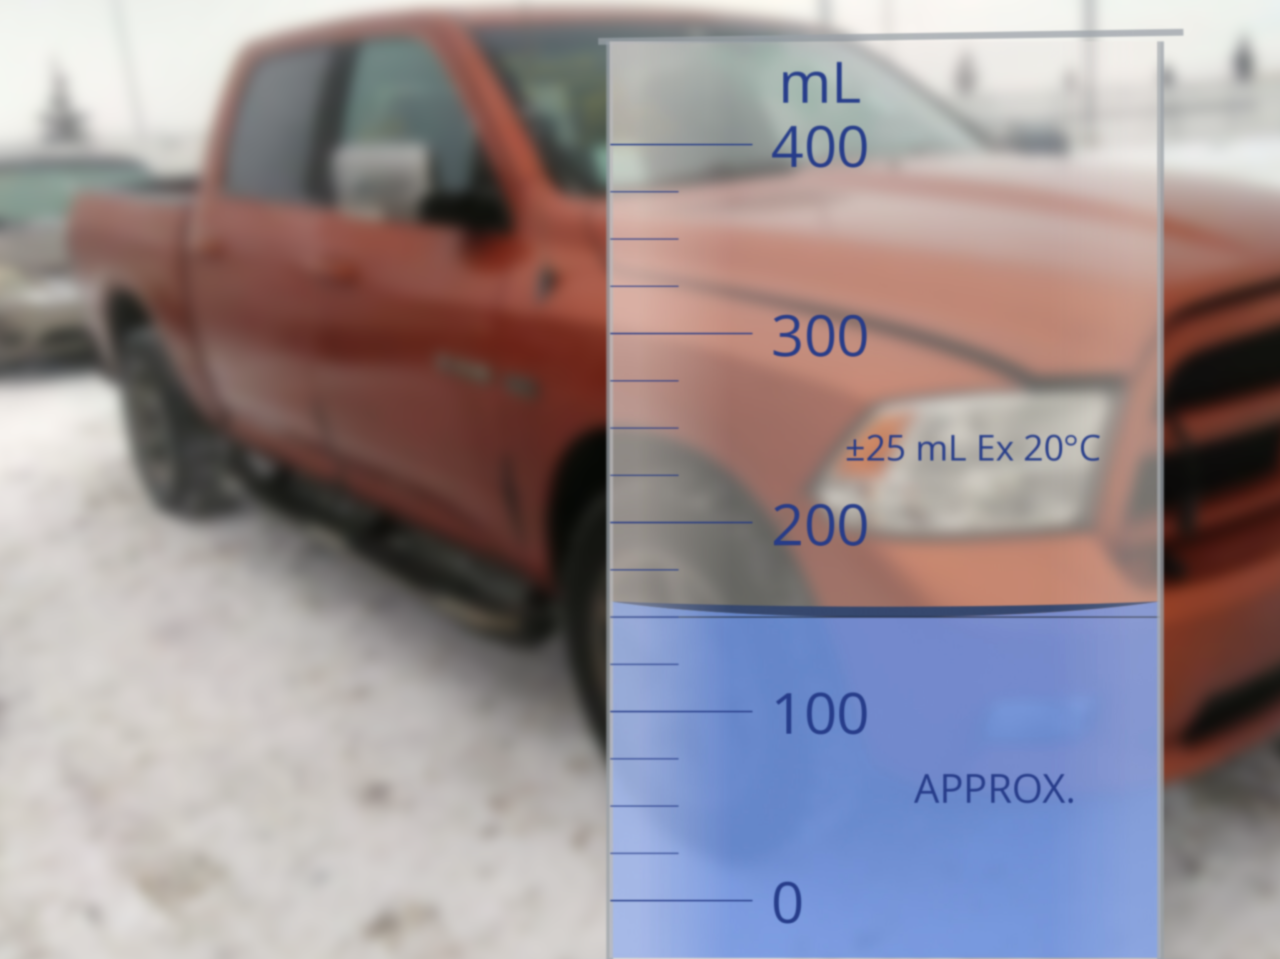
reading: 150 mL
